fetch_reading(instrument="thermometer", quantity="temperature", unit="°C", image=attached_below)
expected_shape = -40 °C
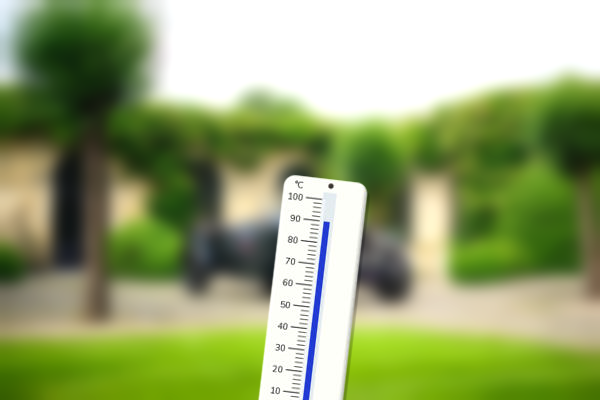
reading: 90 °C
